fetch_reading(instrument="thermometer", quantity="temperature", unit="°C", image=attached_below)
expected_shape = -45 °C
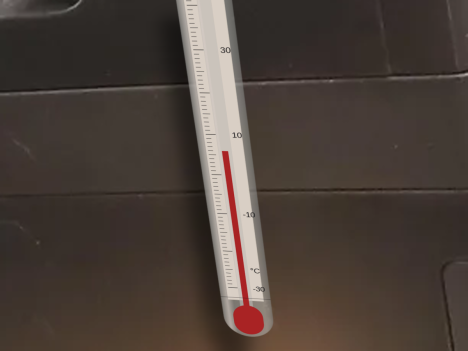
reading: 6 °C
